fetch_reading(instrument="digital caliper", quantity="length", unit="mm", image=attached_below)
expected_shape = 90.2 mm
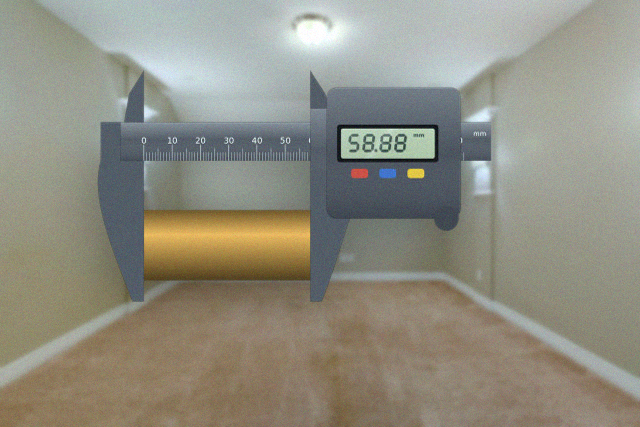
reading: 58.88 mm
